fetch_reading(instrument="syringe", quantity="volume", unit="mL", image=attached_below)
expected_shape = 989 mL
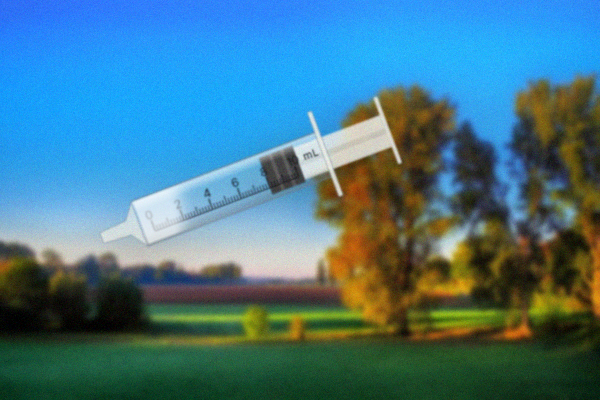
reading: 8 mL
